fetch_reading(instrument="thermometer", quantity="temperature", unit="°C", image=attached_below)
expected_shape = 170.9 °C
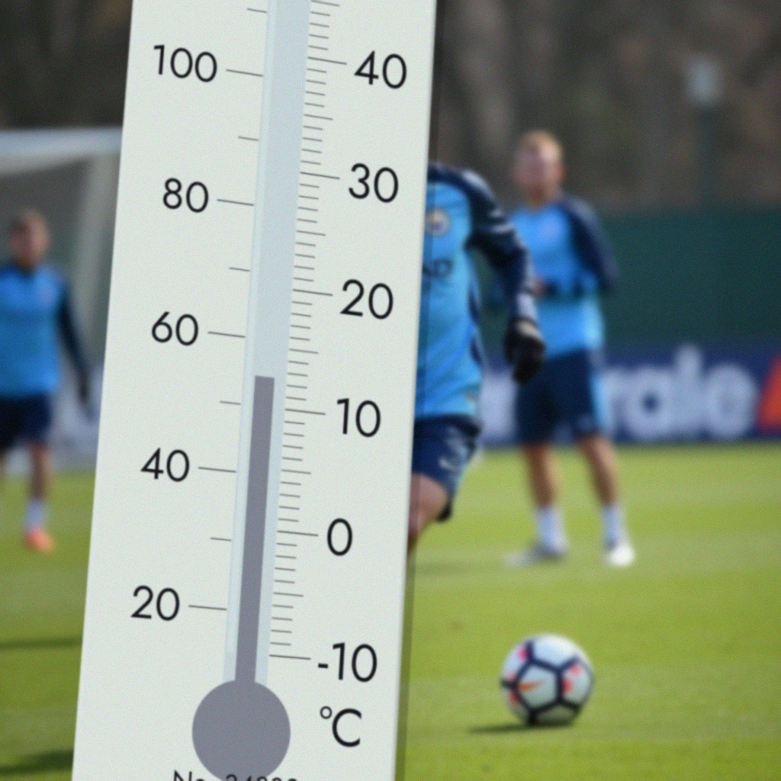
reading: 12.5 °C
